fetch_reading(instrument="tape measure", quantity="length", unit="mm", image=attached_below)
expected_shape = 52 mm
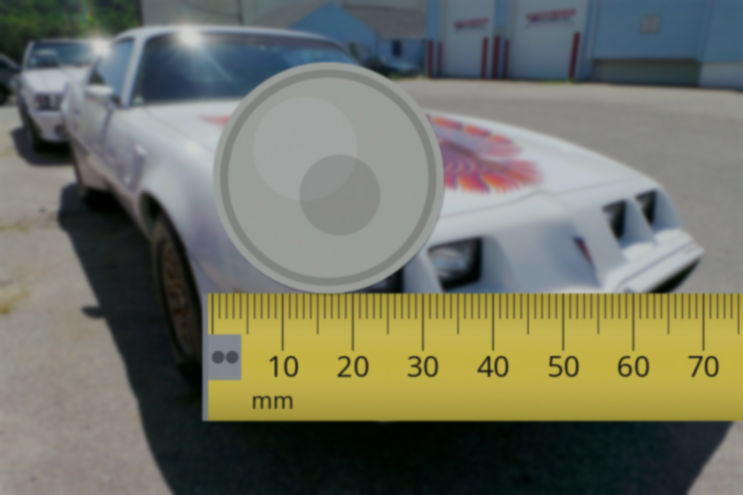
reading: 33 mm
